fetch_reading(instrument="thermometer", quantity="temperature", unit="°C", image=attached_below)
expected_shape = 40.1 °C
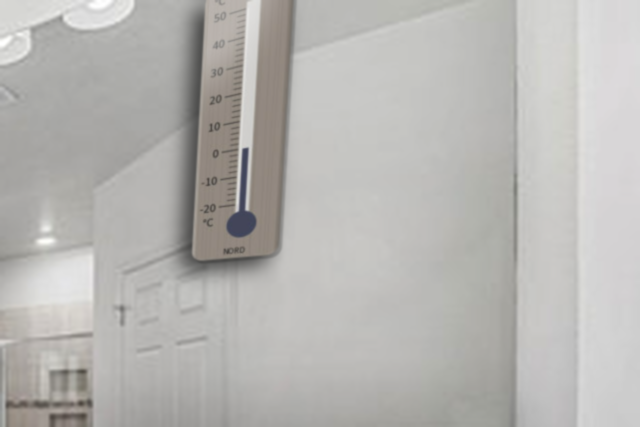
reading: 0 °C
